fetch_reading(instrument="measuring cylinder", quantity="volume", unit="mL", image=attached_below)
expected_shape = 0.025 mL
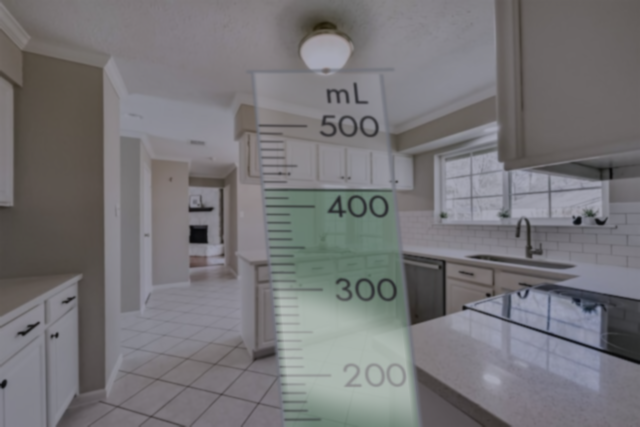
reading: 420 mL
